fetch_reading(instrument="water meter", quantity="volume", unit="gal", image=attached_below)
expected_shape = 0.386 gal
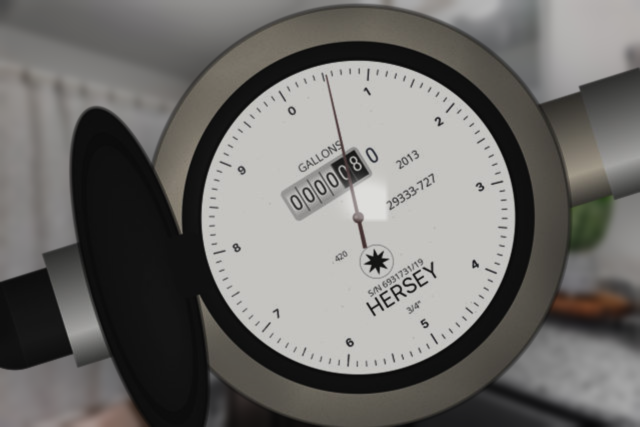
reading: 80.5 gal
